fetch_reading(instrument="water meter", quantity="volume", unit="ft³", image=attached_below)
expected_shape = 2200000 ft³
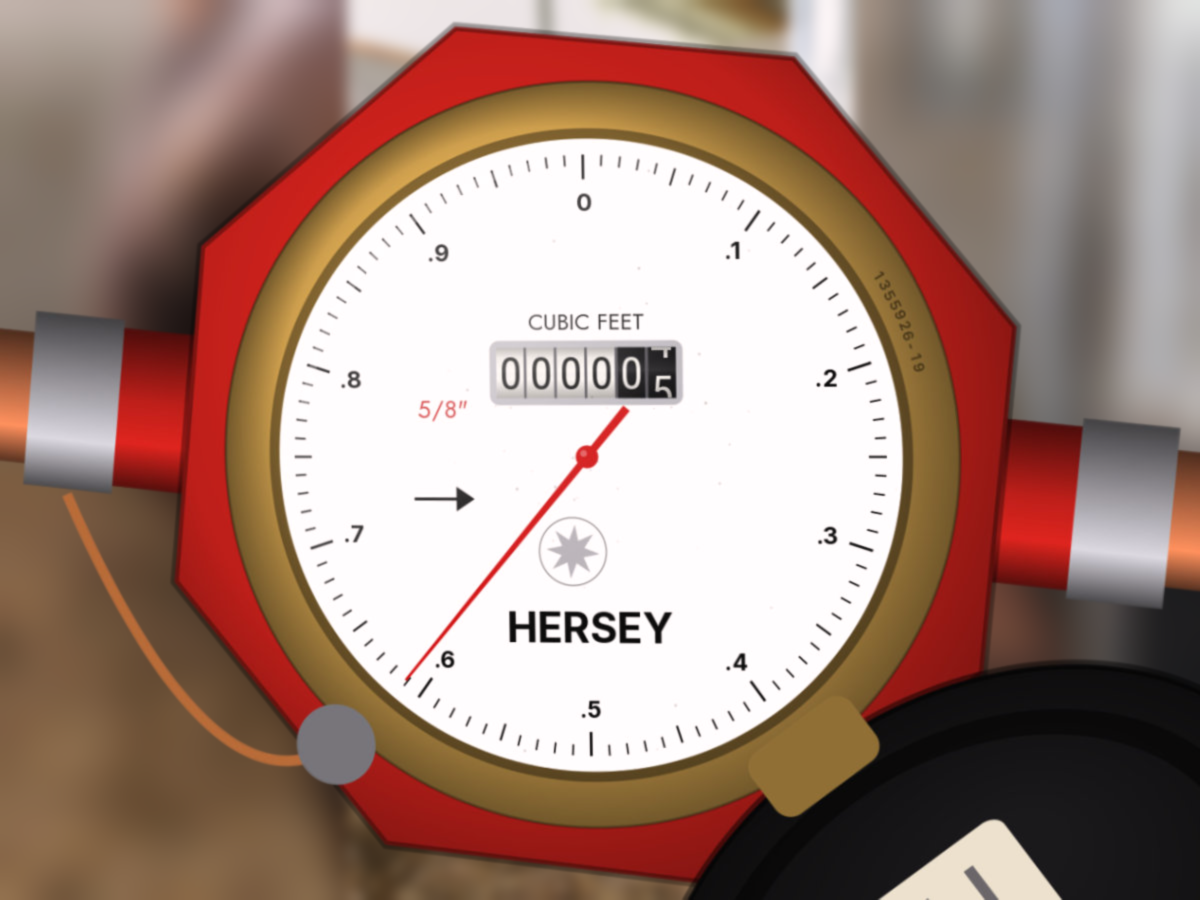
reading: 4.61 ft³
